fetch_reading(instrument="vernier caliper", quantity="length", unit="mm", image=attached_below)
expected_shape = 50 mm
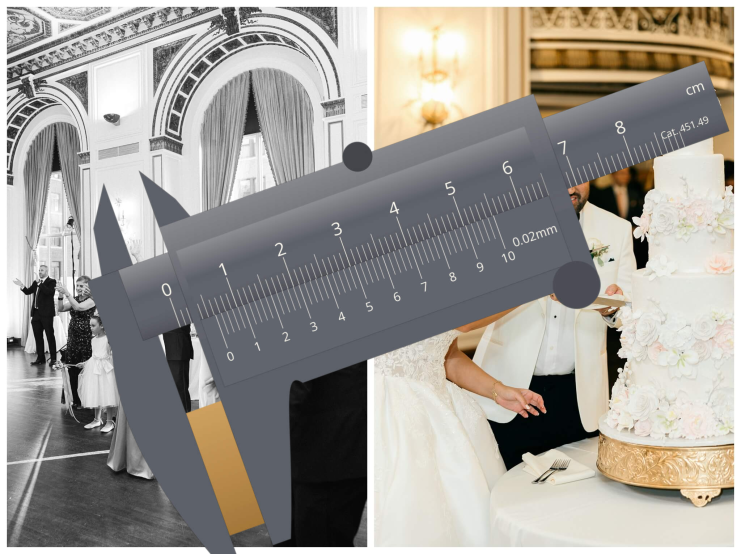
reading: 6.2 mm
